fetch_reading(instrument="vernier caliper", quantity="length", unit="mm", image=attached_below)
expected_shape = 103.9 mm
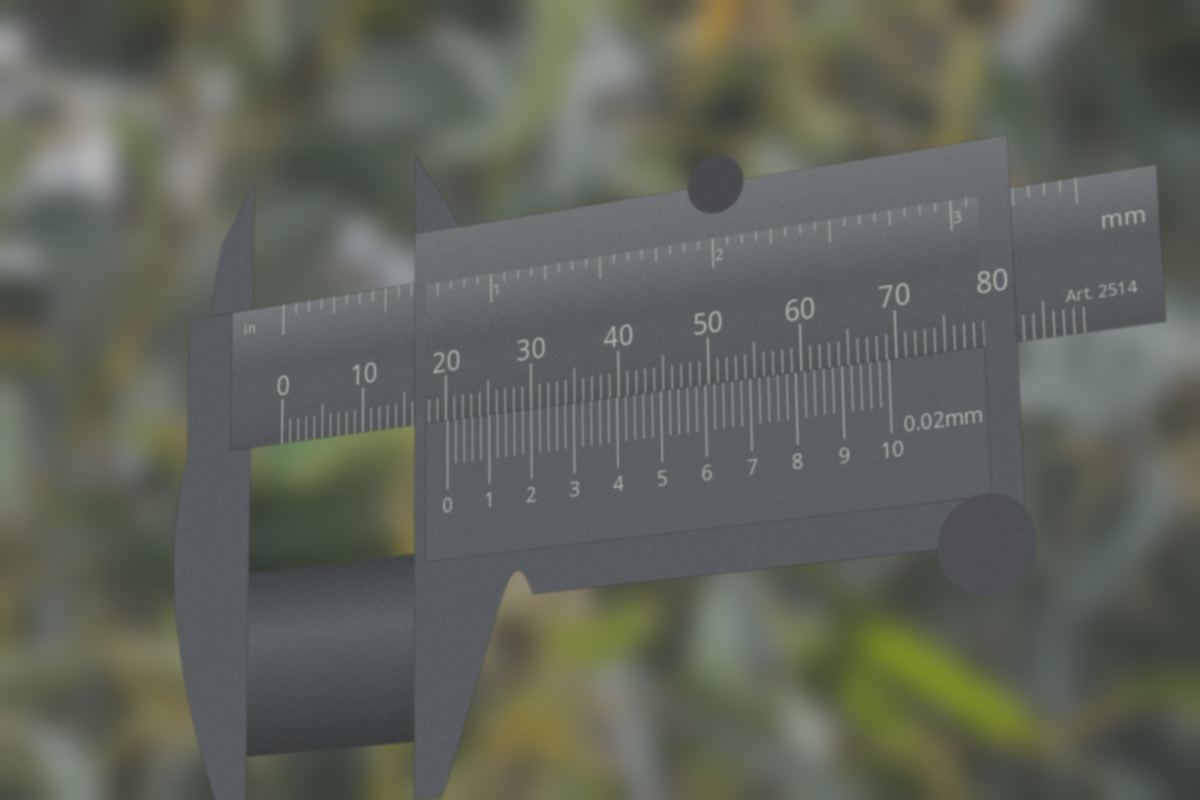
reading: 20.2 mm
